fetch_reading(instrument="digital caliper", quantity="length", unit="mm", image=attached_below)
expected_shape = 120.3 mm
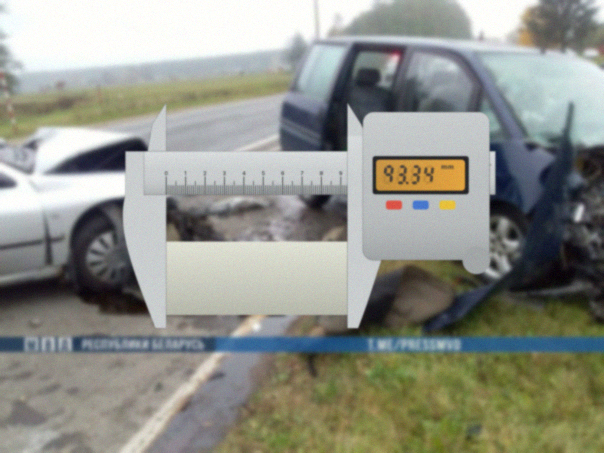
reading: 93.34 mm
